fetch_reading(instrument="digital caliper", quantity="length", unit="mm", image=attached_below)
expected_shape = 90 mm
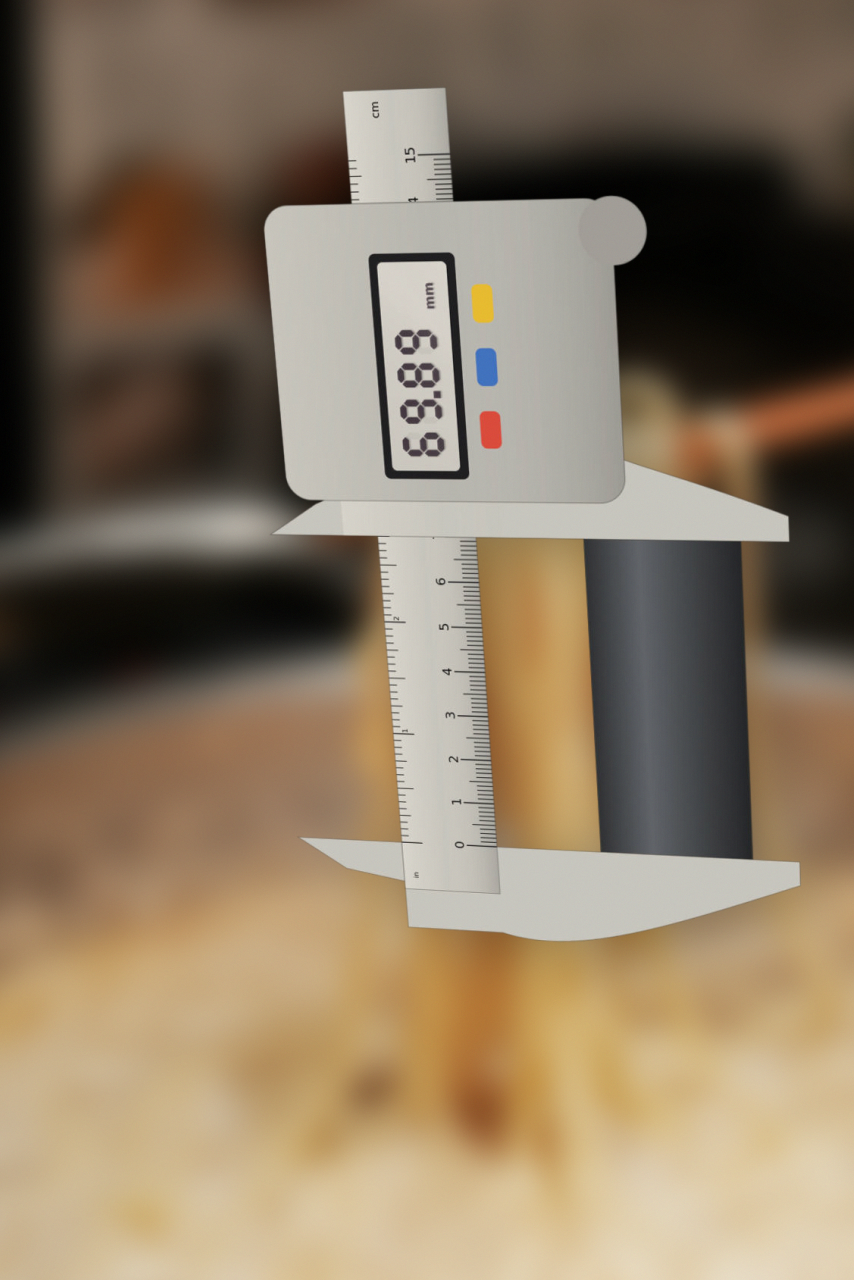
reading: 69.89 mm
